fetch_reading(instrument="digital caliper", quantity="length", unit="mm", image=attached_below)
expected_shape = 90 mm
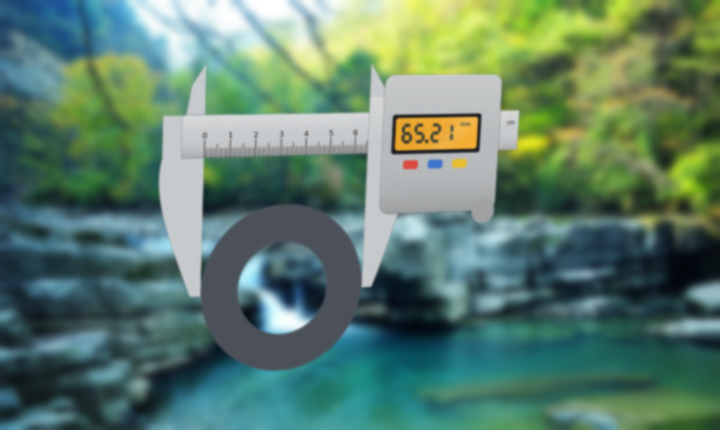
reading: 65.21 mm
